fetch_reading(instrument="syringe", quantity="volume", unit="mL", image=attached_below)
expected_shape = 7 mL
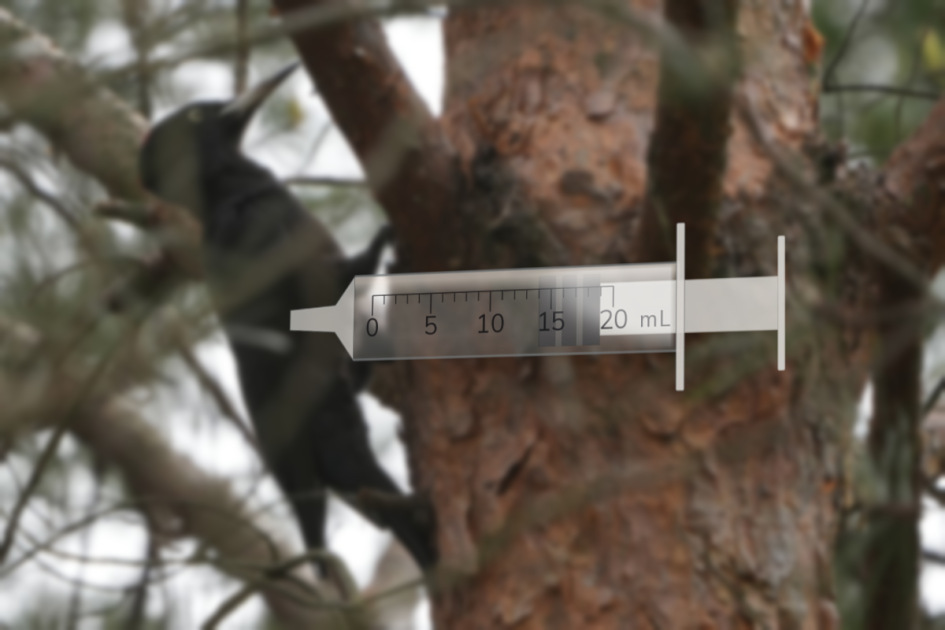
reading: 14 mL
